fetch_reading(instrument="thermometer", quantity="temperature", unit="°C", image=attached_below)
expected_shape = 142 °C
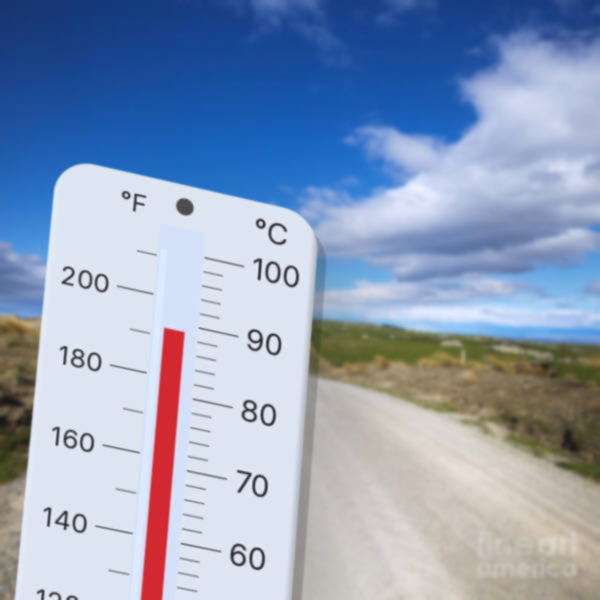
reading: 89 °C
